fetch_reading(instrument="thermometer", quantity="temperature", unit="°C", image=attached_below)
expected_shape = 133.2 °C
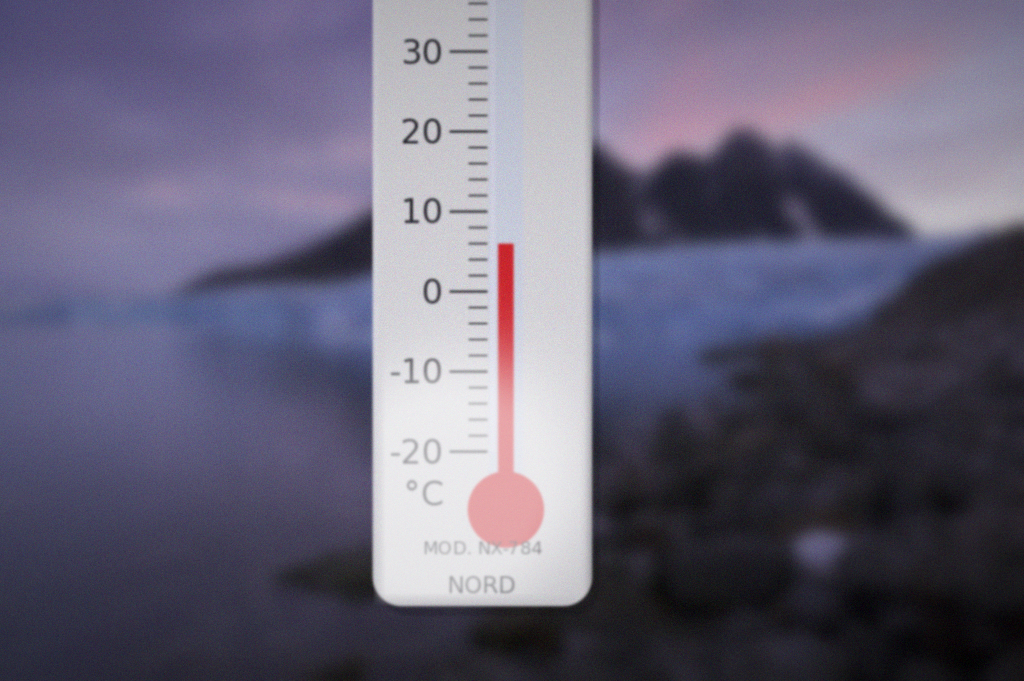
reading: 6 °C
